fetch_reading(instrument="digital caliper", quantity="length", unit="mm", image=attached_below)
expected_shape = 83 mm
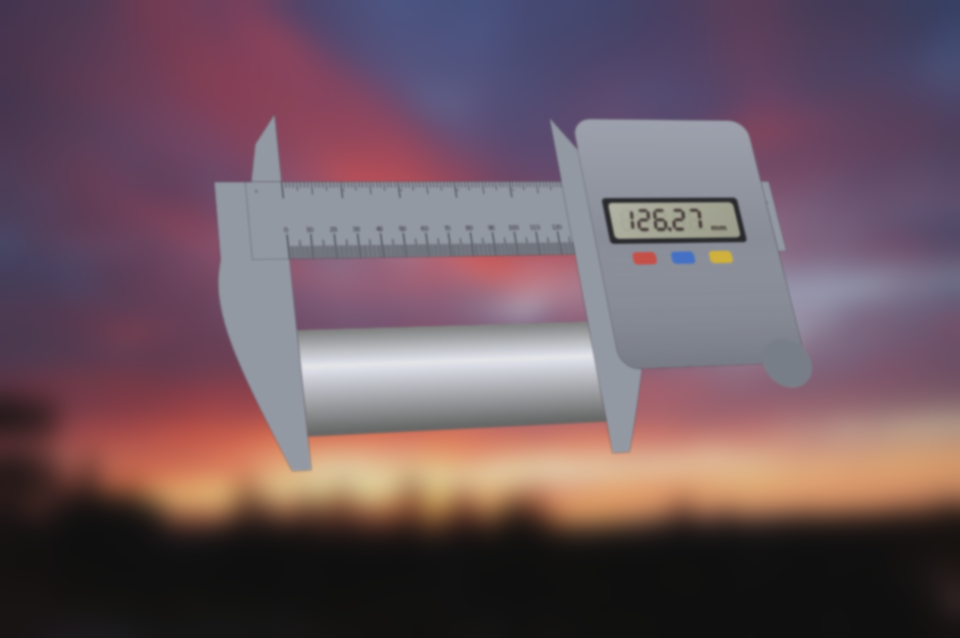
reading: 126.27 mm
